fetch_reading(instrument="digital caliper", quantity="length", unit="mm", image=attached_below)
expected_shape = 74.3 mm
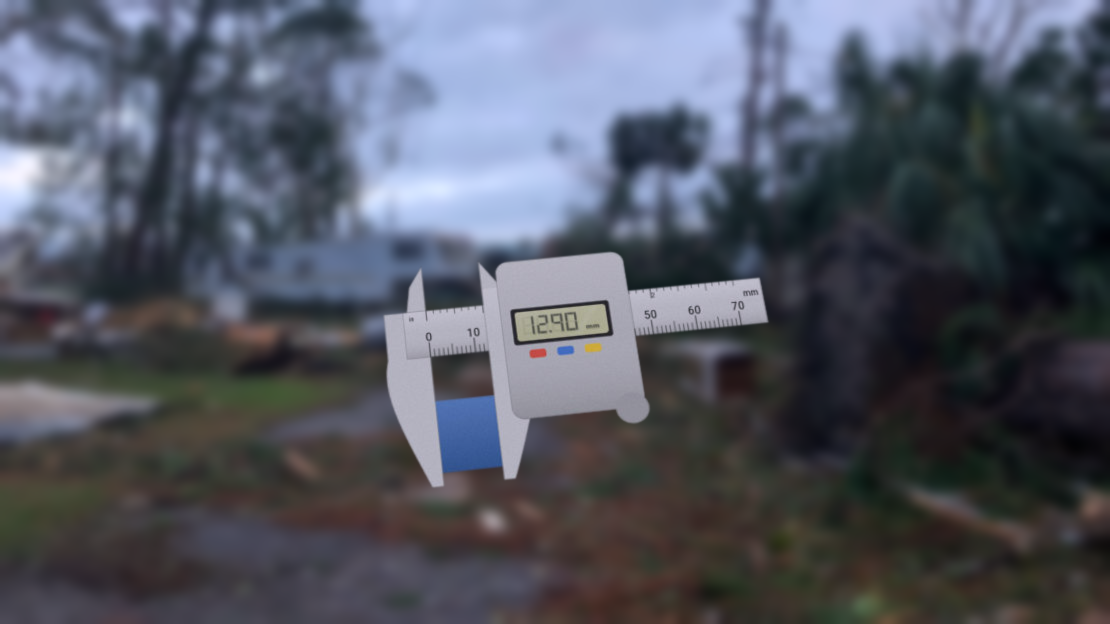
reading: 12.90 mm
